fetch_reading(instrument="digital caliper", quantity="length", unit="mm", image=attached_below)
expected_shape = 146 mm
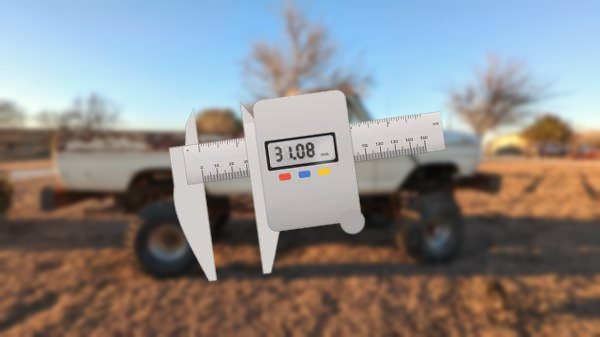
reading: 31.08 mm
